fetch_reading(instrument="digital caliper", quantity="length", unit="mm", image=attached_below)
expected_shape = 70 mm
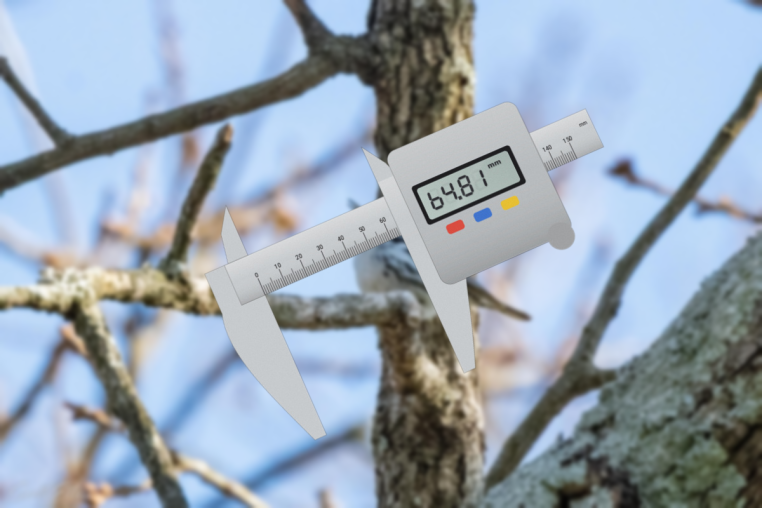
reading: 64.81 mm
